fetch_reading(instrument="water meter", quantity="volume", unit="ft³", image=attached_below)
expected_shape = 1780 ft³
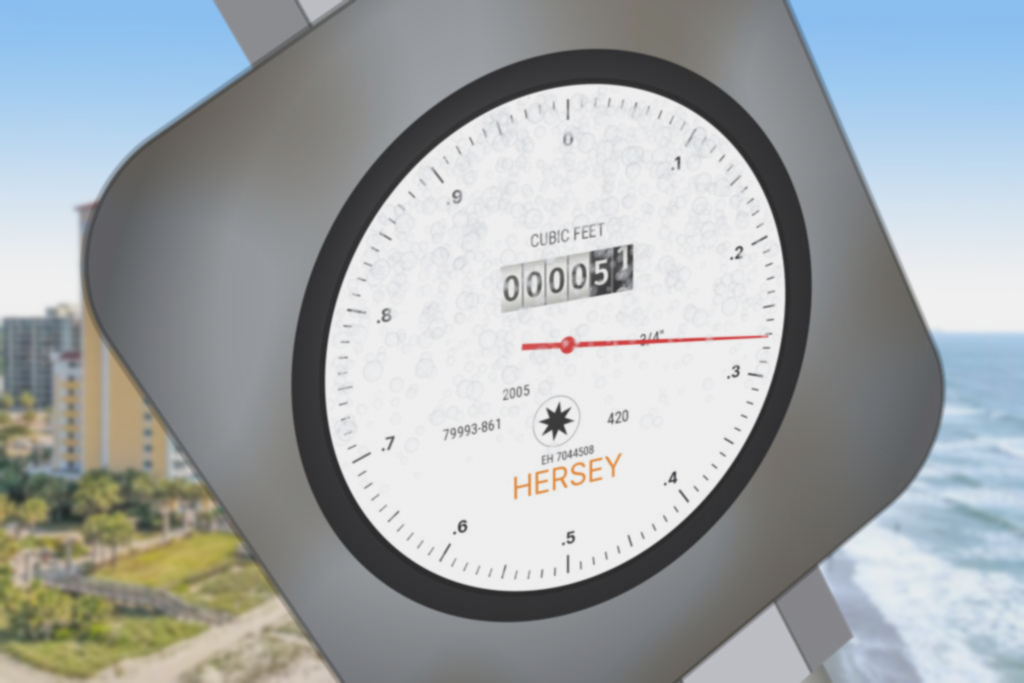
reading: 51.27 ft³
